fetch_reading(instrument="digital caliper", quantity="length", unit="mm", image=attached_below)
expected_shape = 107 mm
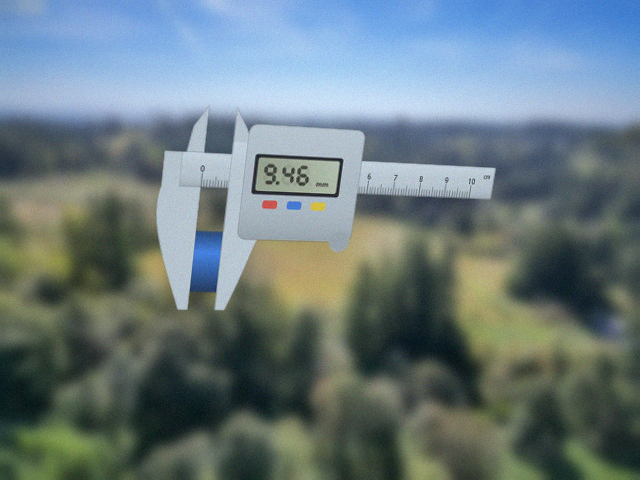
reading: 9.46 mm
